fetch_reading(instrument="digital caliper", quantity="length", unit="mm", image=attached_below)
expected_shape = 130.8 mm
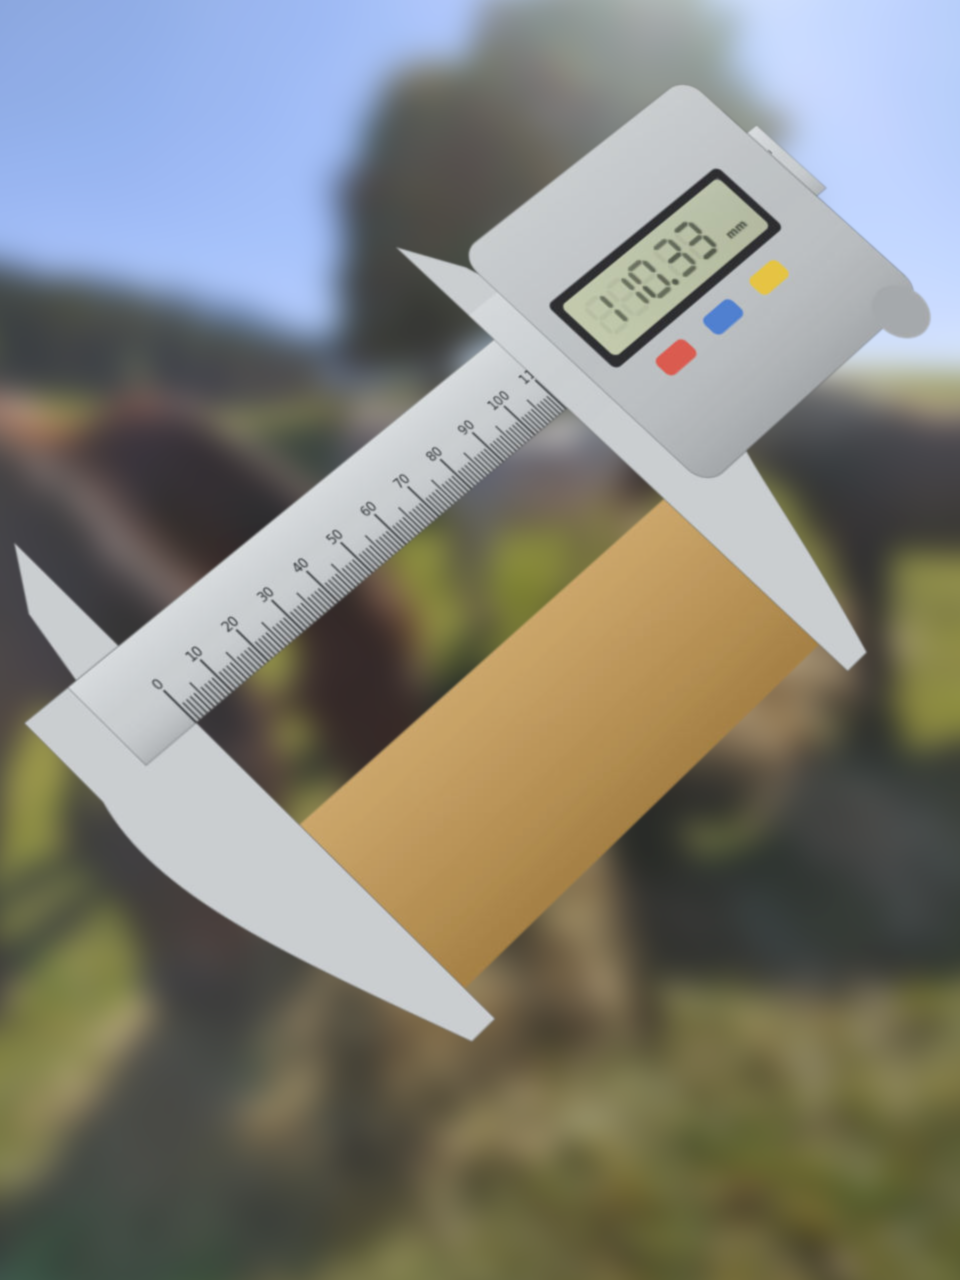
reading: 110.33 mm
